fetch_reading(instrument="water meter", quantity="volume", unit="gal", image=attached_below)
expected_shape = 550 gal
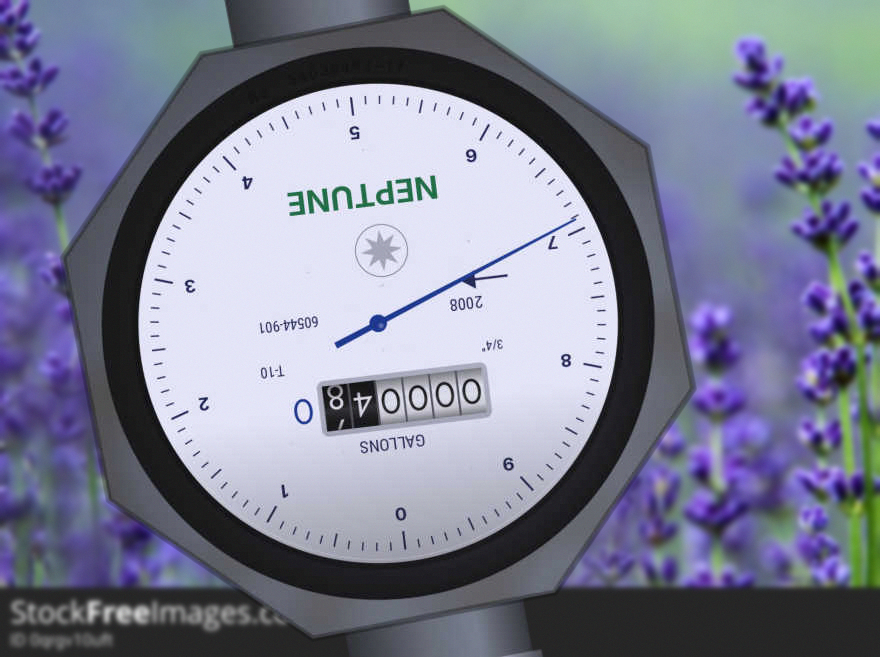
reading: 476.9 gal
